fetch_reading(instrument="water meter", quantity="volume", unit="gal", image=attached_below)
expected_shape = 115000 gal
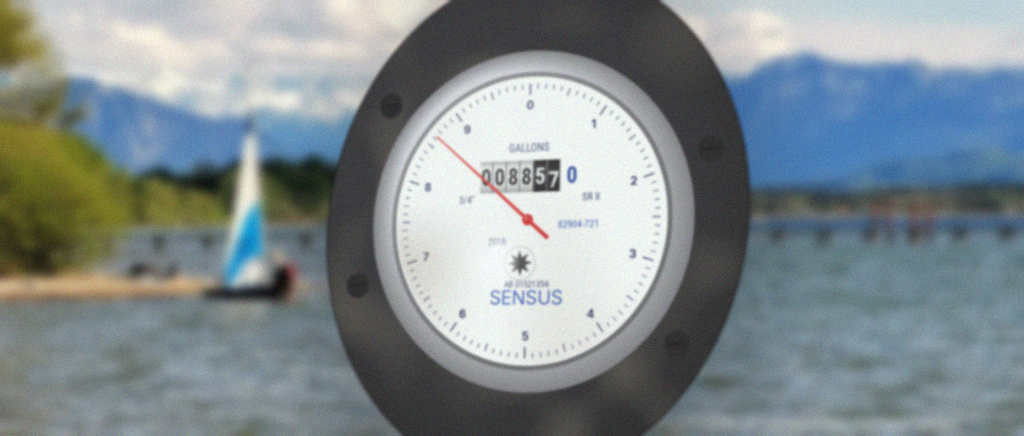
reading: 88568.6 gal
